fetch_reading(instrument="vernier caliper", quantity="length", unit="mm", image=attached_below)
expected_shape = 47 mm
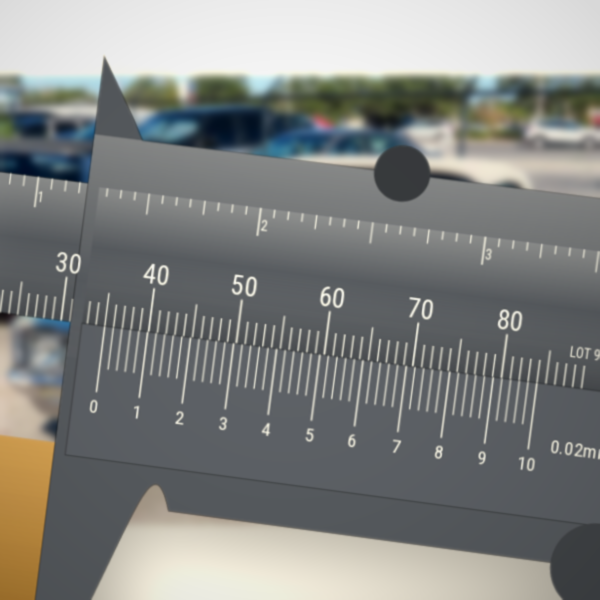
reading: 35.0 mm
